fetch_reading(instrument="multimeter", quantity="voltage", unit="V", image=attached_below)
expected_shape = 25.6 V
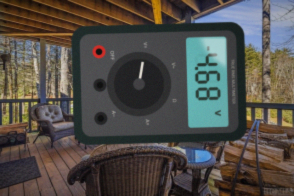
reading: -4.68 V
